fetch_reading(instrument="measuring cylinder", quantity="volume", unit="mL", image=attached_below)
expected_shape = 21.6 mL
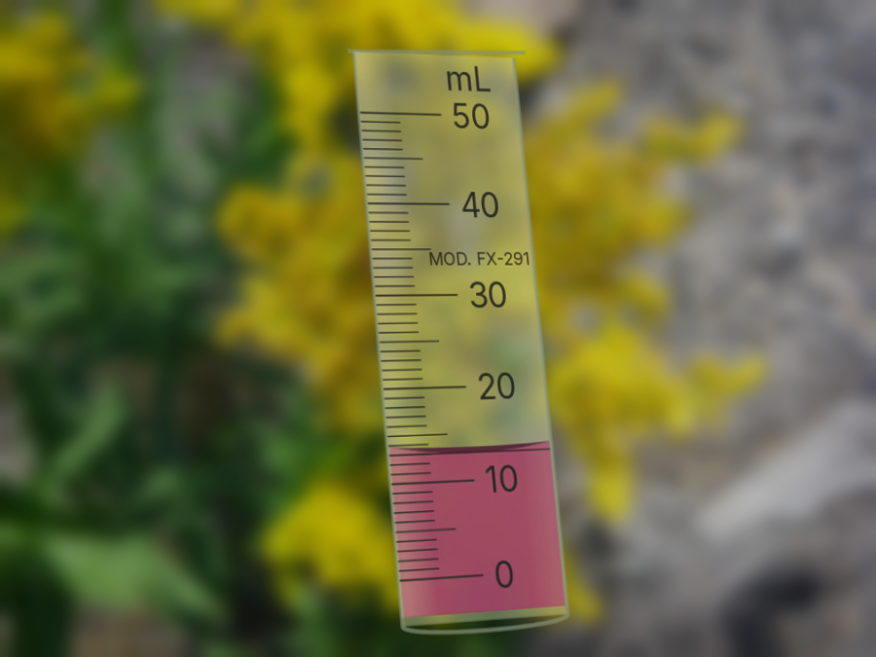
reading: 13 mL
